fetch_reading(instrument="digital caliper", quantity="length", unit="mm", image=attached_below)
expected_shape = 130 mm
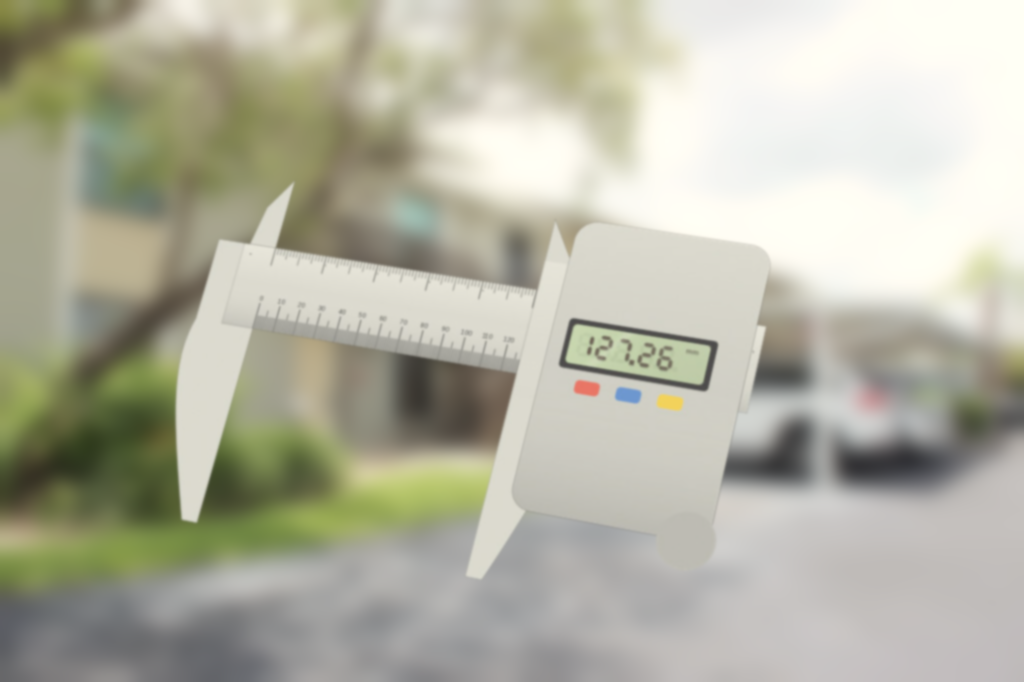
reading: 127.26 mm
